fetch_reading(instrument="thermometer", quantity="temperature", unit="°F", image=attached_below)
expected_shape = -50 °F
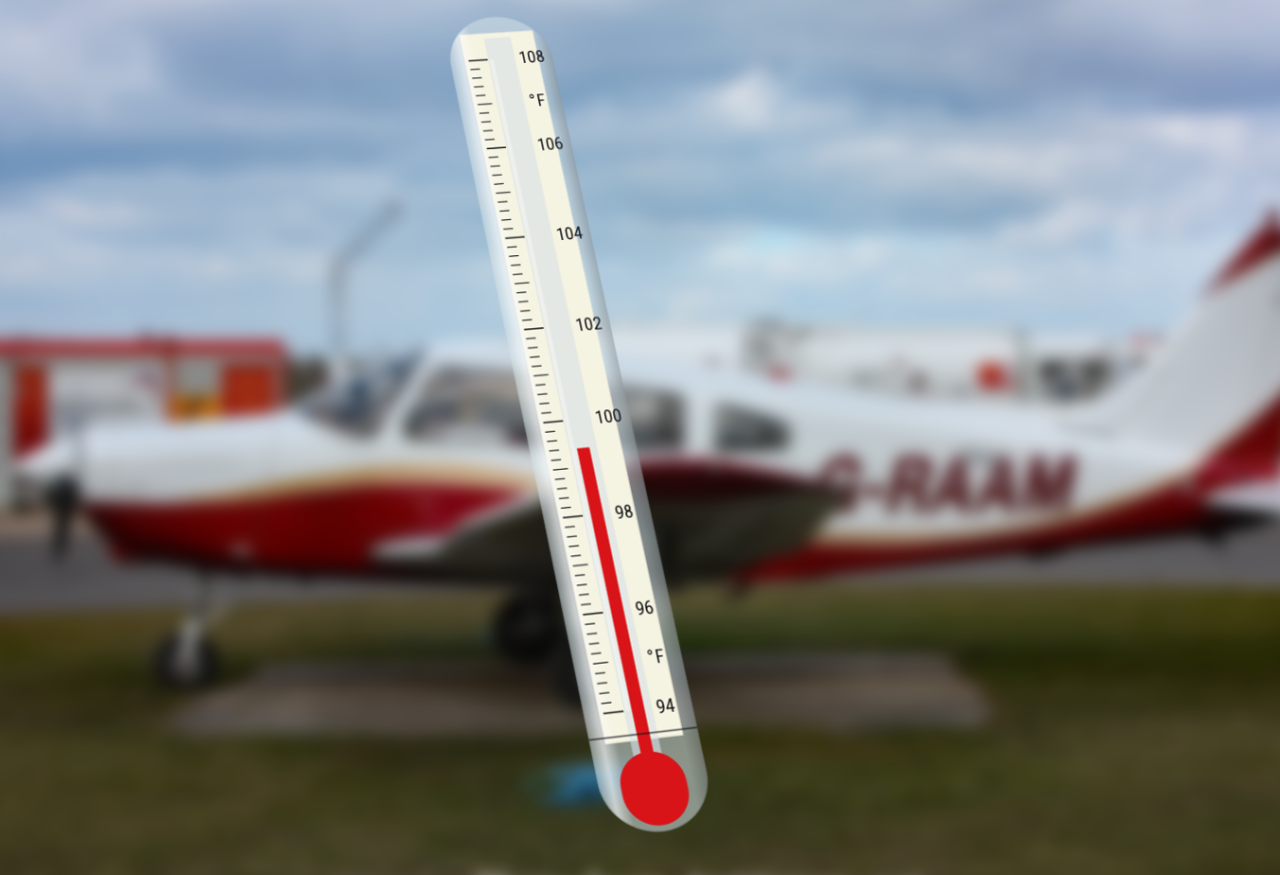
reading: 99.4 °F
